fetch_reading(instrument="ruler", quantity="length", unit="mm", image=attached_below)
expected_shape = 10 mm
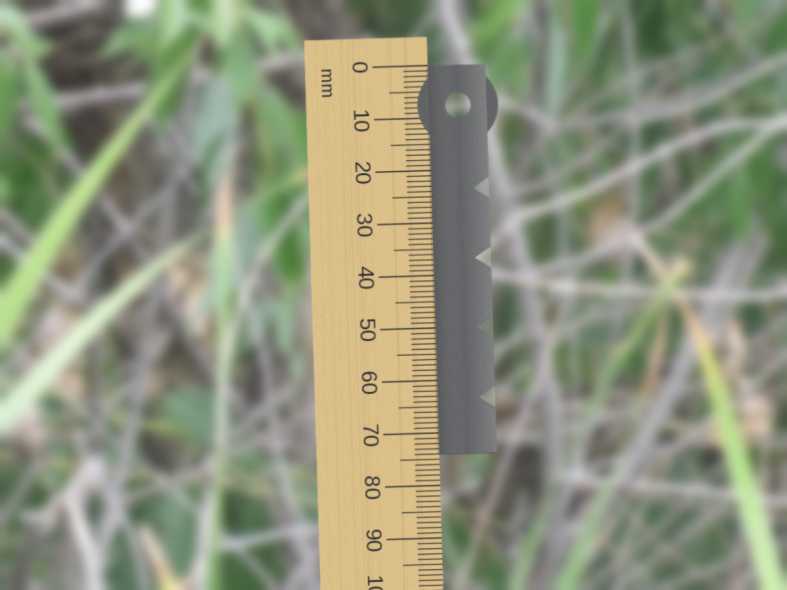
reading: 74 mm
